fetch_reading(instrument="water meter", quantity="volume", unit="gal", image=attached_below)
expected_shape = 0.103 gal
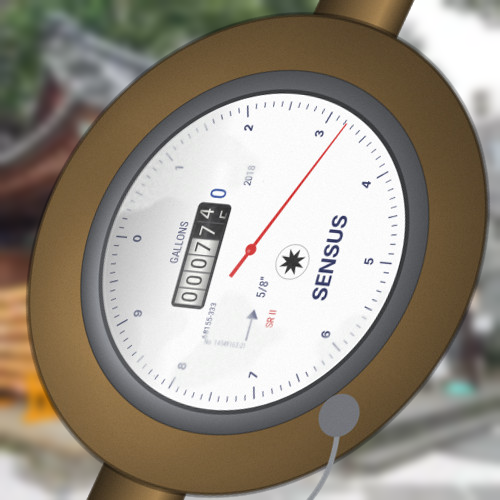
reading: 7743.2 gal
